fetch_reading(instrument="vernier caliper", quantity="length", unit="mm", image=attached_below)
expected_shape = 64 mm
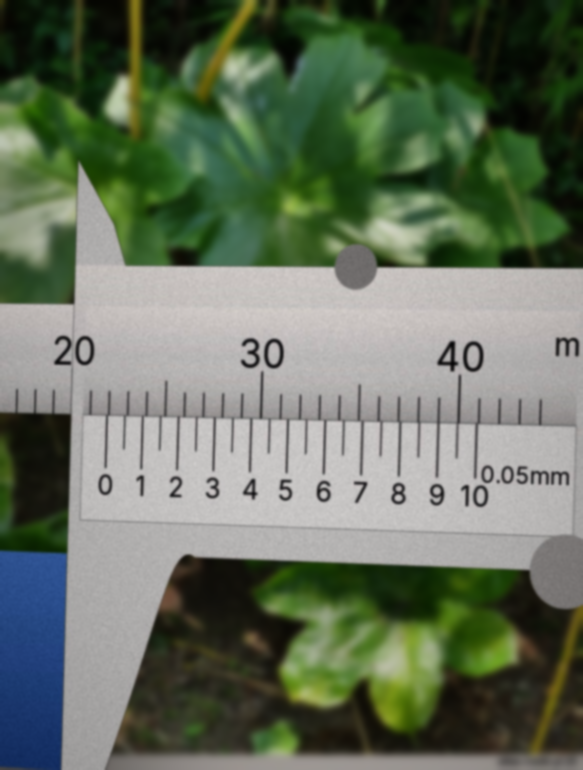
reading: 21.9 mm
